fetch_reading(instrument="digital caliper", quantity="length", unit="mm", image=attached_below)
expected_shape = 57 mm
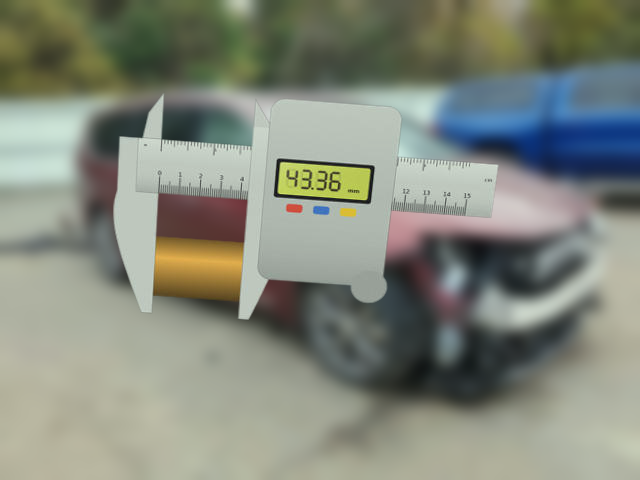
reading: 43.36 mm
